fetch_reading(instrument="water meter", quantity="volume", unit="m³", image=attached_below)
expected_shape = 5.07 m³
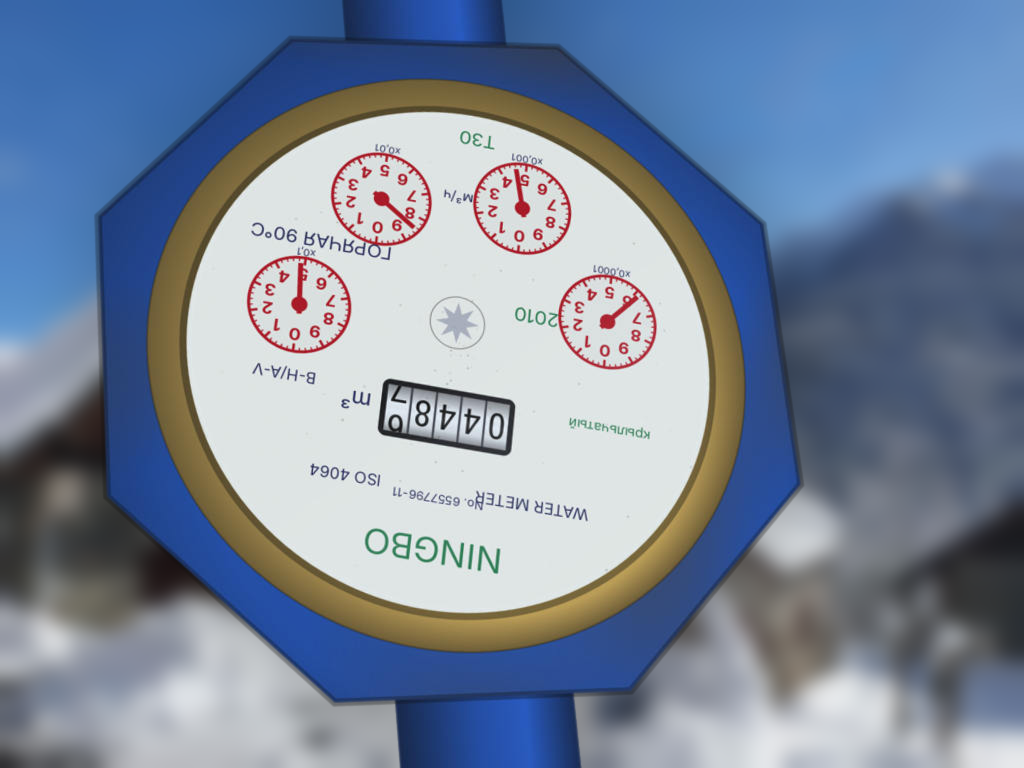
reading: 4486.4846 m³
